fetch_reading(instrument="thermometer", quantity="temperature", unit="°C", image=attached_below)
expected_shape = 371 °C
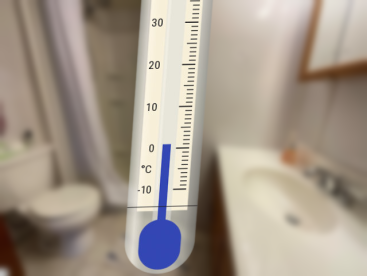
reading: 1 °C
